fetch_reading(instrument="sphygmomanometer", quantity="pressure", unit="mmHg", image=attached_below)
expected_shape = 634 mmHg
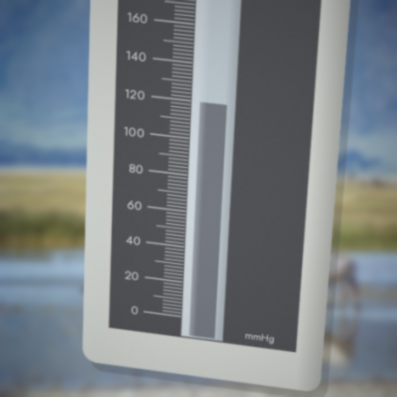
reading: 120 mmHg
